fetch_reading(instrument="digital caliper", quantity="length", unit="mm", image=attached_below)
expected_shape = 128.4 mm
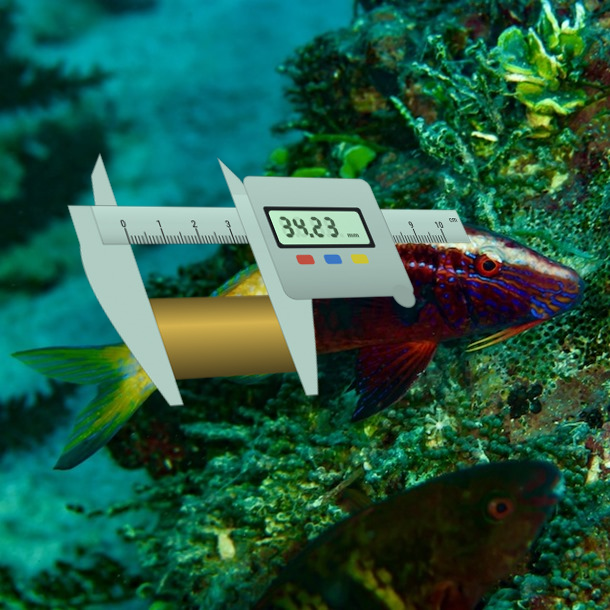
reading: 34.23 mm
